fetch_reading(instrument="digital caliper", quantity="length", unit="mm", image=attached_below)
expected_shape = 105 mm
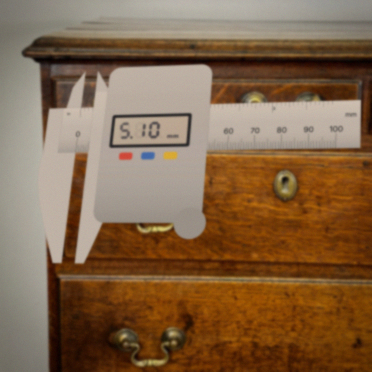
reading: 5.10 mm
